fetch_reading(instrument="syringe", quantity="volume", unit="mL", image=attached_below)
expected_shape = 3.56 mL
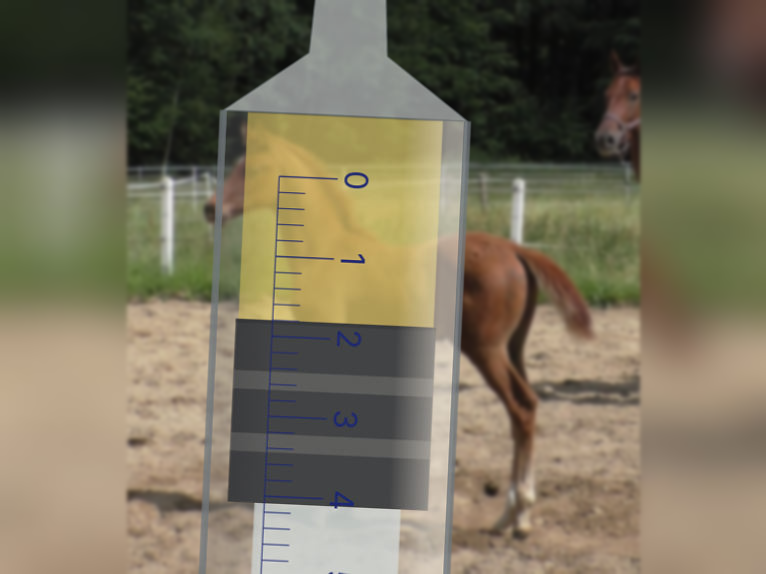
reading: 1.8 mL
